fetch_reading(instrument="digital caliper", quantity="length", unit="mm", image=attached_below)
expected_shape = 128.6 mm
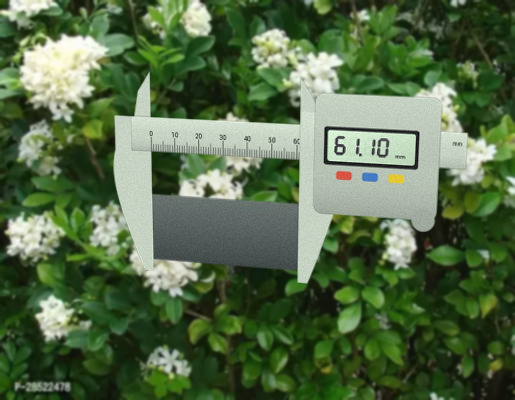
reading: 61.10 mm
